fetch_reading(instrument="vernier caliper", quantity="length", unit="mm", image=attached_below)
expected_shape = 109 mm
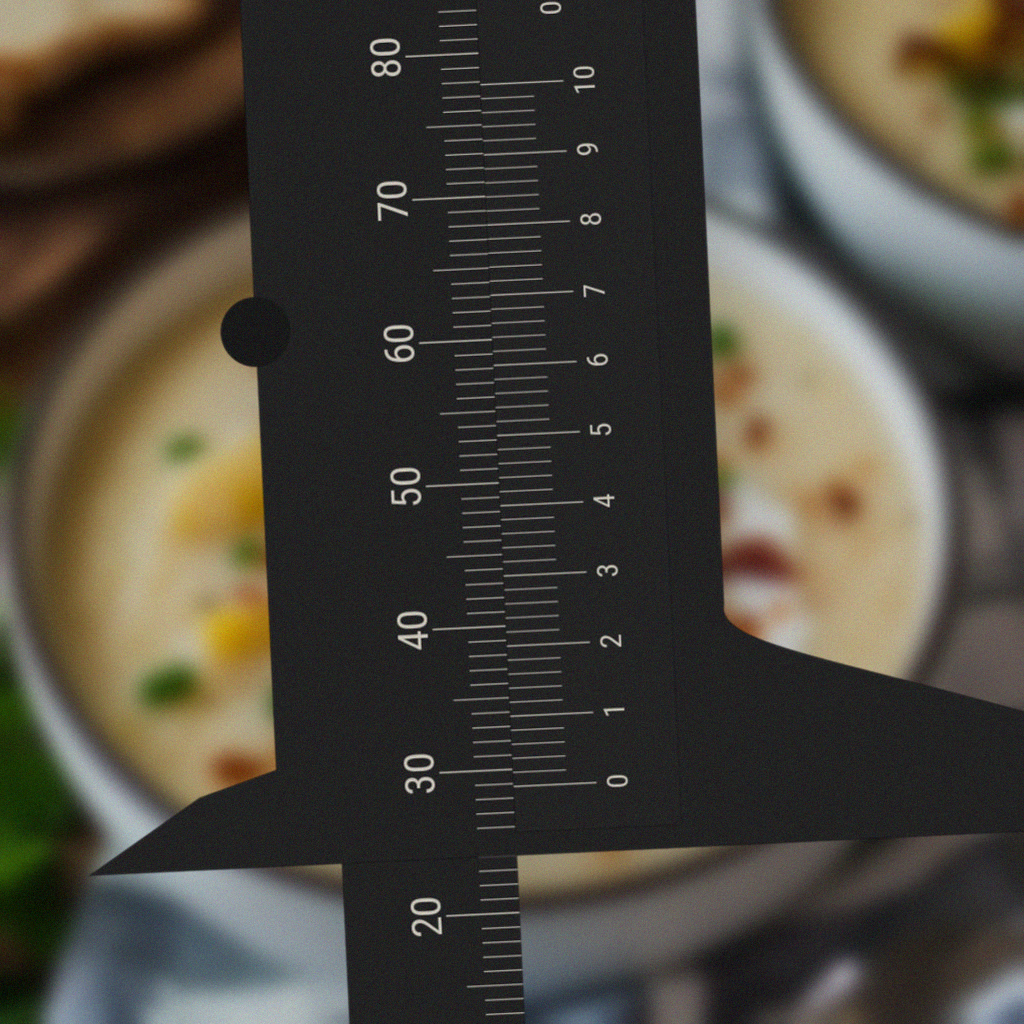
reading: 28.8 mm
